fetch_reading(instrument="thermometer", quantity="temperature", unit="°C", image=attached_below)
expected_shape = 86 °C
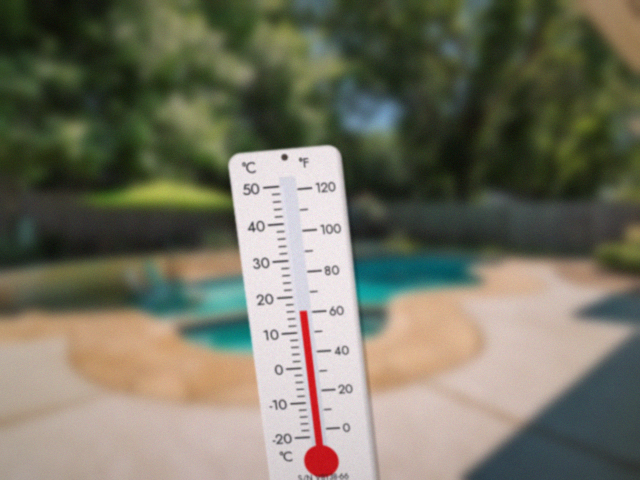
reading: 16 °C
